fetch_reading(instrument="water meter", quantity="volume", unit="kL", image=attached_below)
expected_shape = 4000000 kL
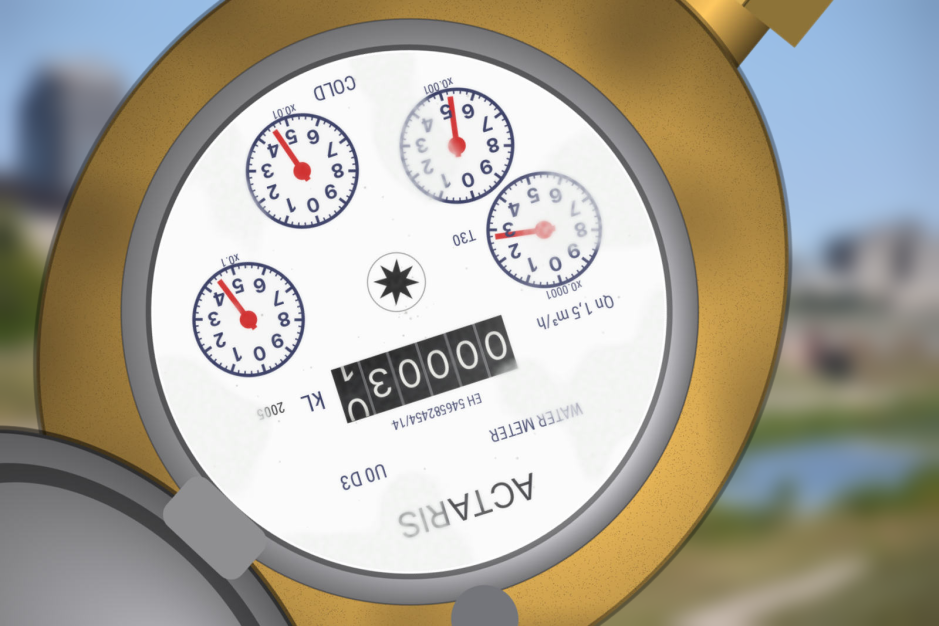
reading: 30.4452 kL
